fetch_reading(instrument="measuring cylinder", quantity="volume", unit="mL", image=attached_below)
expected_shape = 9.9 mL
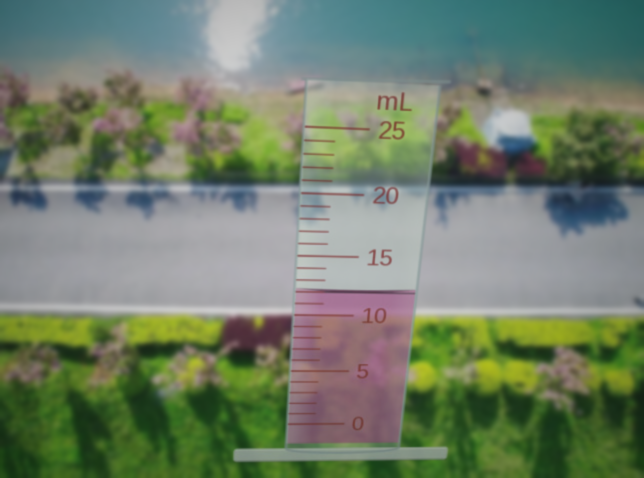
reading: 12 mL
